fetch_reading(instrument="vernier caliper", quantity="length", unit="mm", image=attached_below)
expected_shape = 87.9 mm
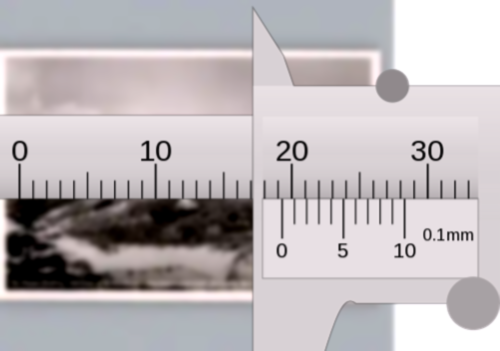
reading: 19.3 mm
